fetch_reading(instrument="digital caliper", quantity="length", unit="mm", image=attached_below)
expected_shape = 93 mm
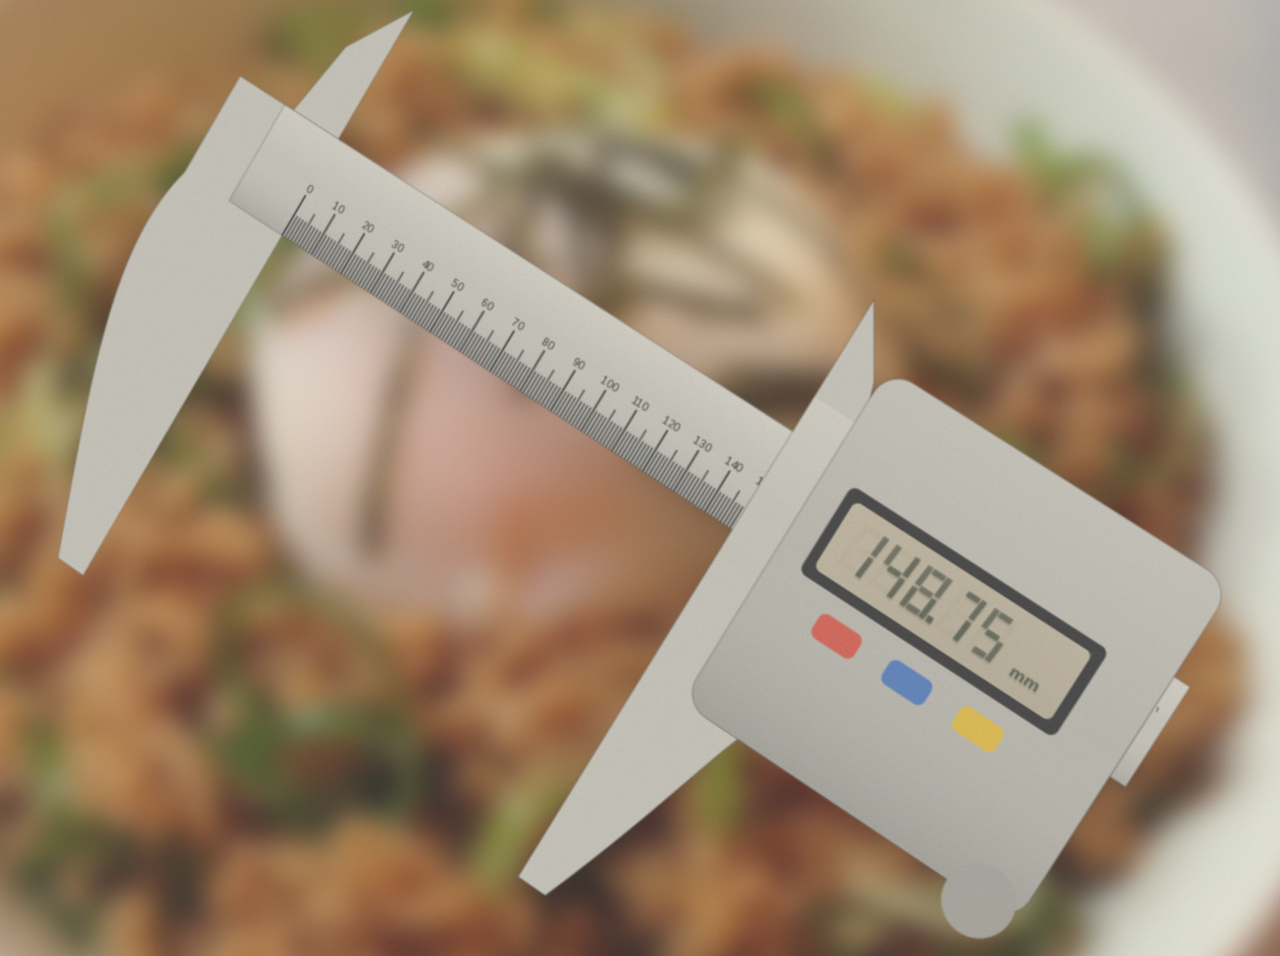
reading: 148.75 mm
